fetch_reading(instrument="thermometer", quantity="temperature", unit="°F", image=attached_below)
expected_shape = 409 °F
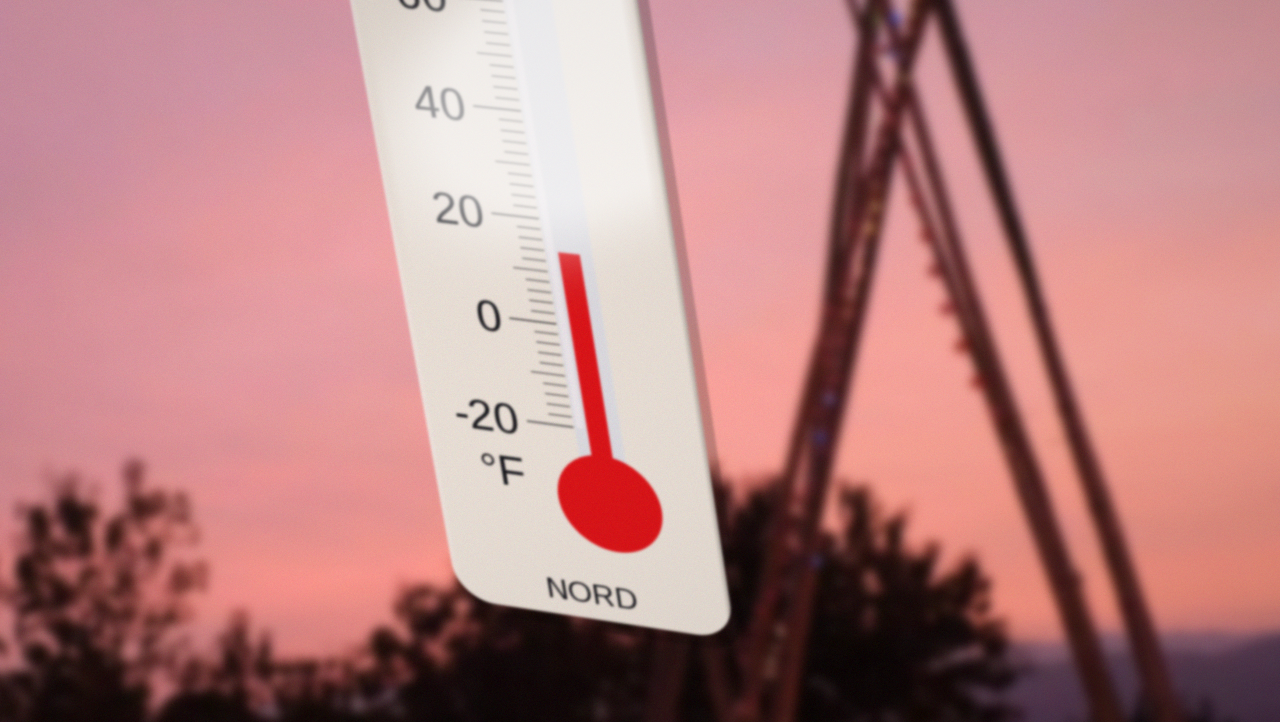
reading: 14 °F
